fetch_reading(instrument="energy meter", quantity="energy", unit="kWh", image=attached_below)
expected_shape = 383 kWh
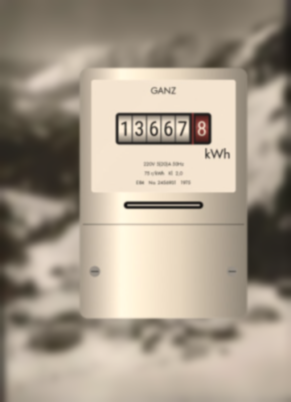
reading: 13667.8 kWh
